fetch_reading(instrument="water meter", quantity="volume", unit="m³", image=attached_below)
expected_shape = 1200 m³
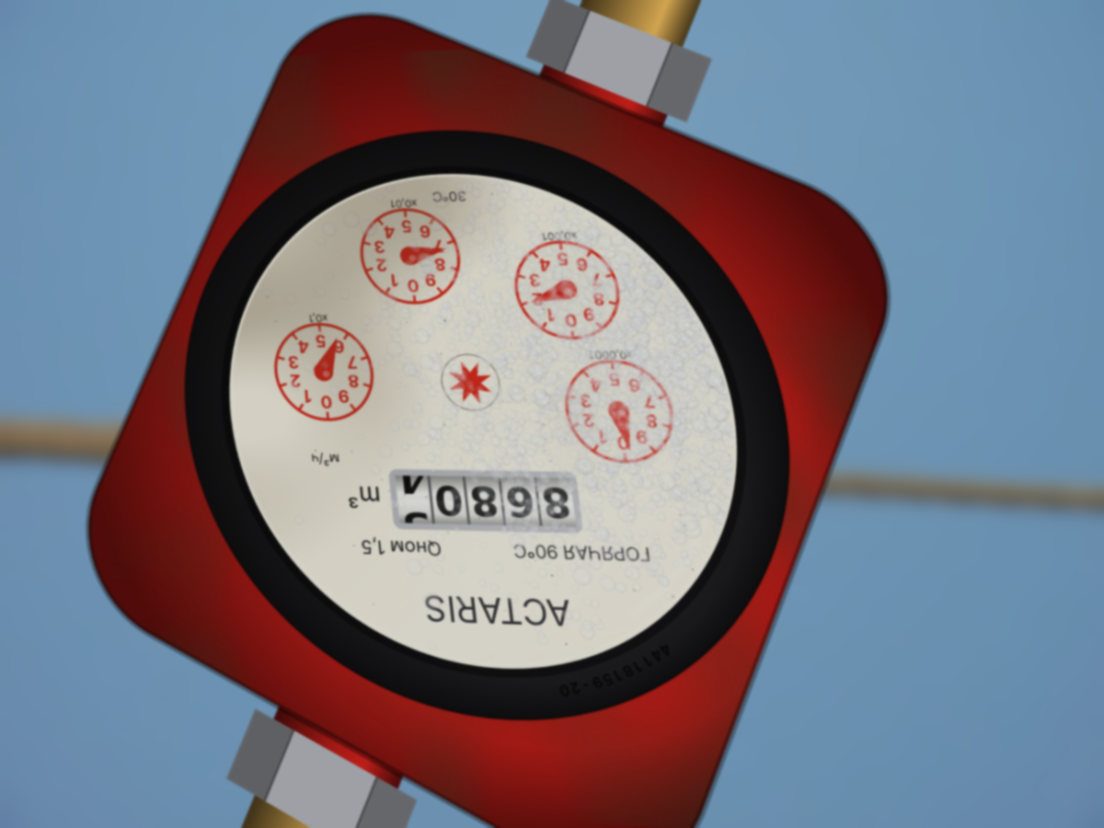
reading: 86803.5719 m³
